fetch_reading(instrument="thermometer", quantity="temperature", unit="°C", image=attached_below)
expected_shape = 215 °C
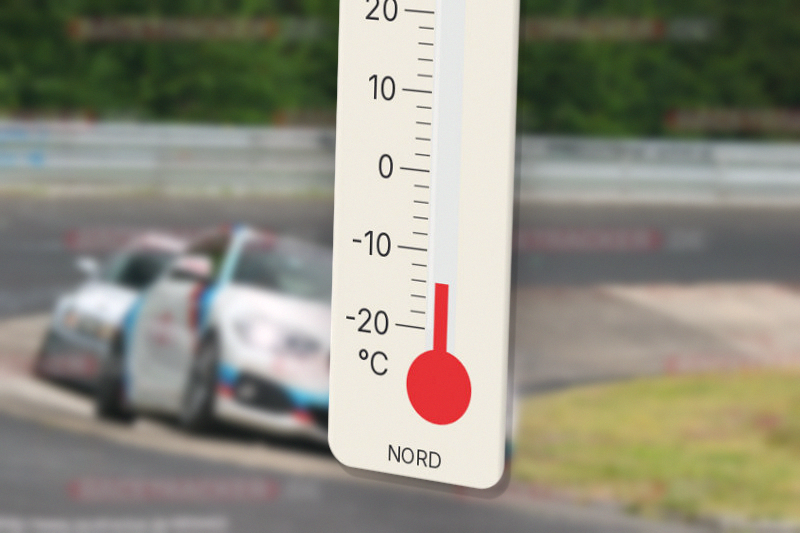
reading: -14 °C
